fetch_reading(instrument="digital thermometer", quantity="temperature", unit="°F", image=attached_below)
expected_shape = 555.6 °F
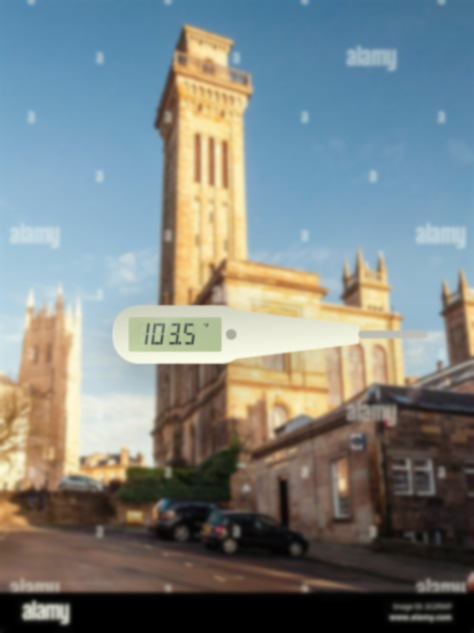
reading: 103.5 °F
